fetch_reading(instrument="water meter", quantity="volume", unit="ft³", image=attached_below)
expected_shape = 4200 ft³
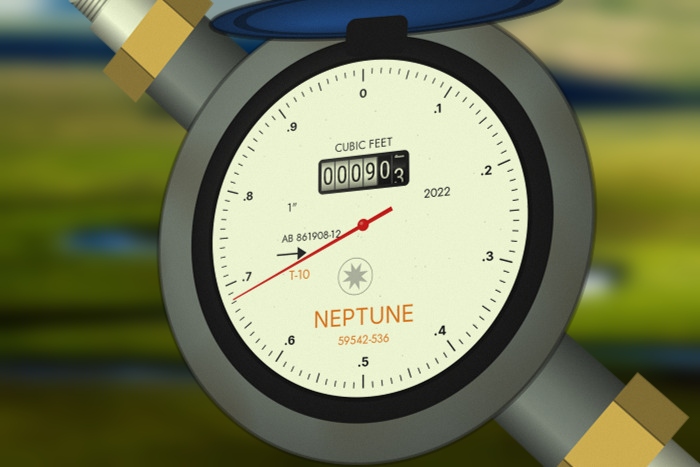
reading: 902.68 ft³
